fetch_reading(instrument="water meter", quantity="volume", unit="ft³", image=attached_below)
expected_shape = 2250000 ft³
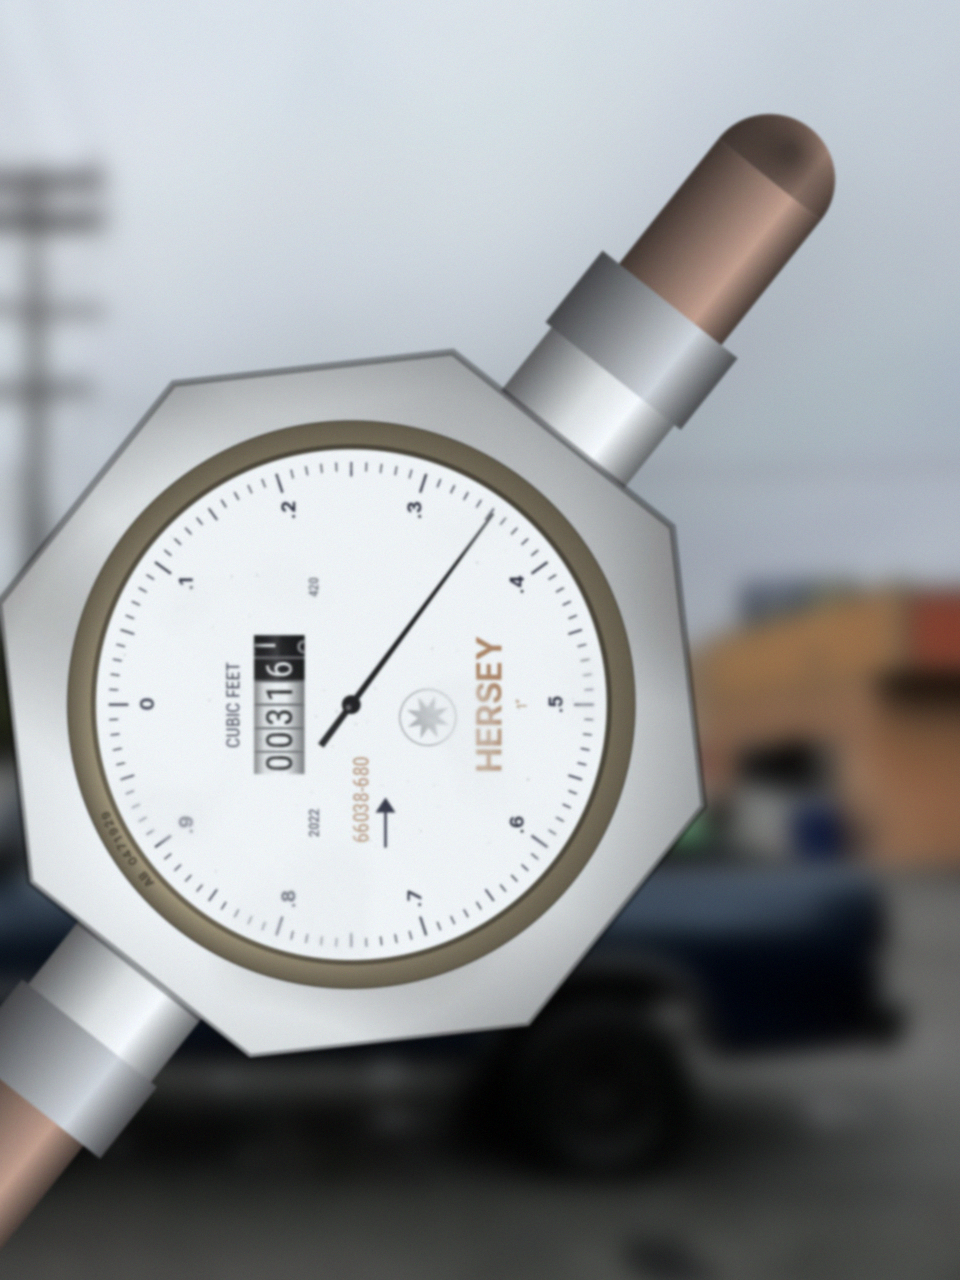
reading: 3161.35 ft³
